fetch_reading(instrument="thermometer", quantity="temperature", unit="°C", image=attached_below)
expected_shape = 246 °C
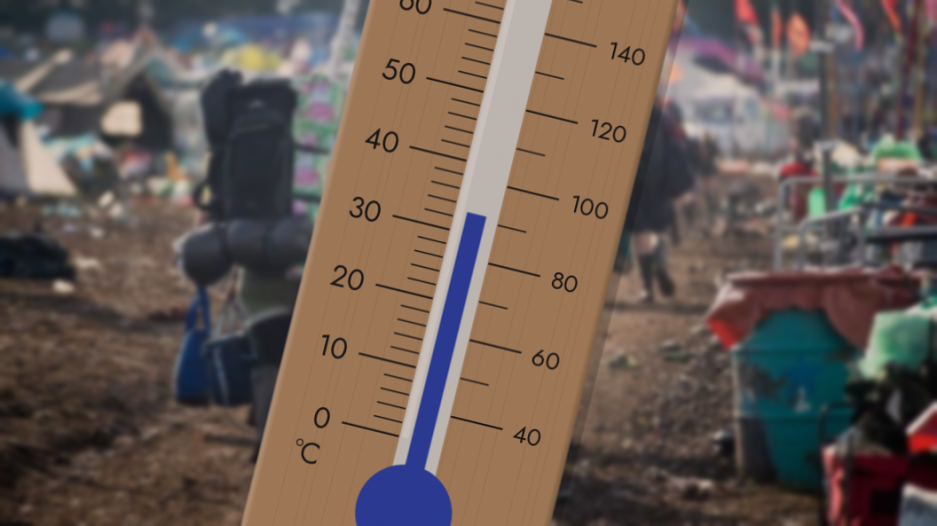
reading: 33 °C
